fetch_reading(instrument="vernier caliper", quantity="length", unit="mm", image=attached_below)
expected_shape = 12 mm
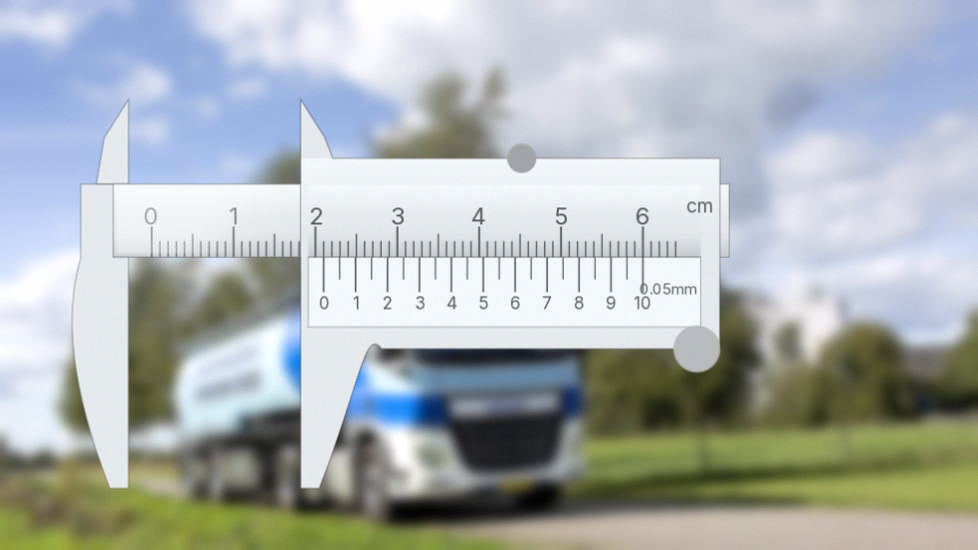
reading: 21.0 mm
